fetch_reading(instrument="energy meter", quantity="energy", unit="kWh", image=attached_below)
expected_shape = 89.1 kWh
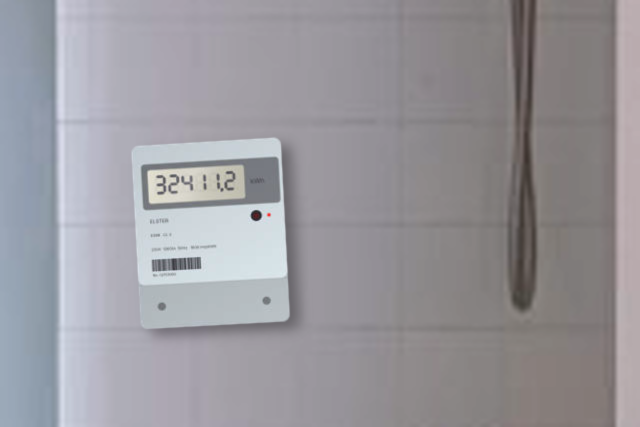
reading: 32411.2 kWh
